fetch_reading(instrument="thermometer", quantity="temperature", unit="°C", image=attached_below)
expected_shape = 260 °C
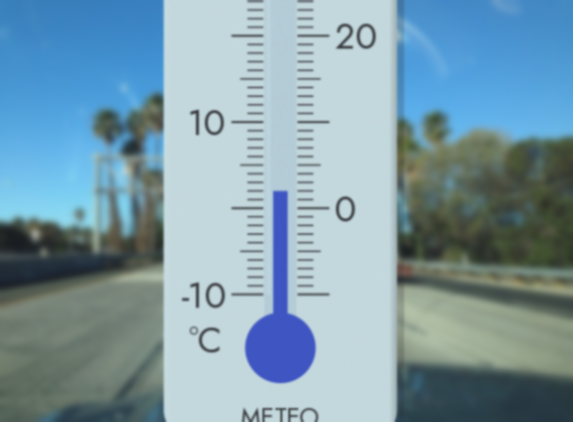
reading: 2 °C
